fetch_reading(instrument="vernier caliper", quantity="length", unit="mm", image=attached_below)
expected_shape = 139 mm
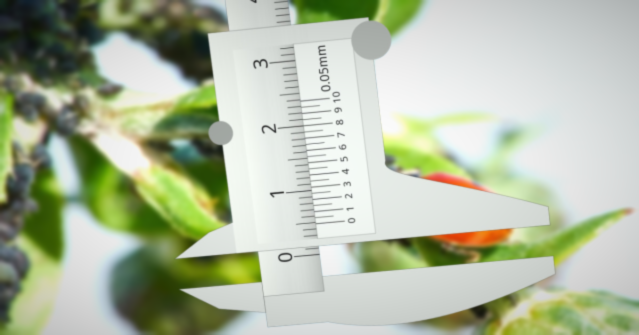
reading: 4.8 mm
